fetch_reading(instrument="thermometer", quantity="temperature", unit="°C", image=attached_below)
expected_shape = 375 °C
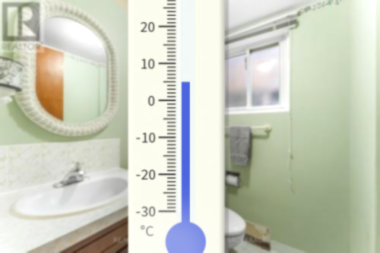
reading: 5 °C
